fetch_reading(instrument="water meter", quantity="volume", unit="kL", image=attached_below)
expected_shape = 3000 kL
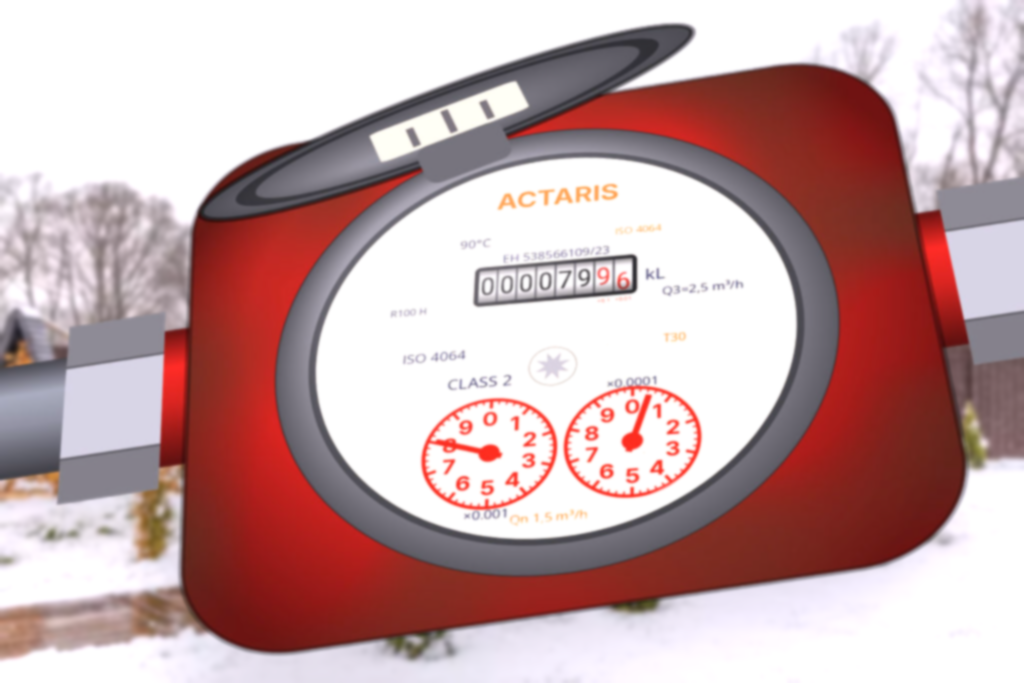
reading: 79.9580 kL
